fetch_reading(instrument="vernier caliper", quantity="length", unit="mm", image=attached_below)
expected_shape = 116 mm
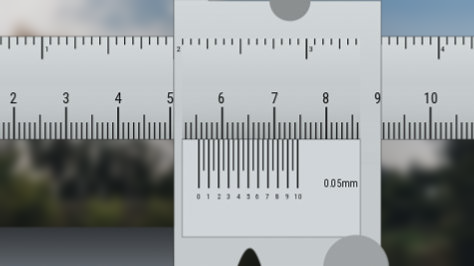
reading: 55.5 mm
